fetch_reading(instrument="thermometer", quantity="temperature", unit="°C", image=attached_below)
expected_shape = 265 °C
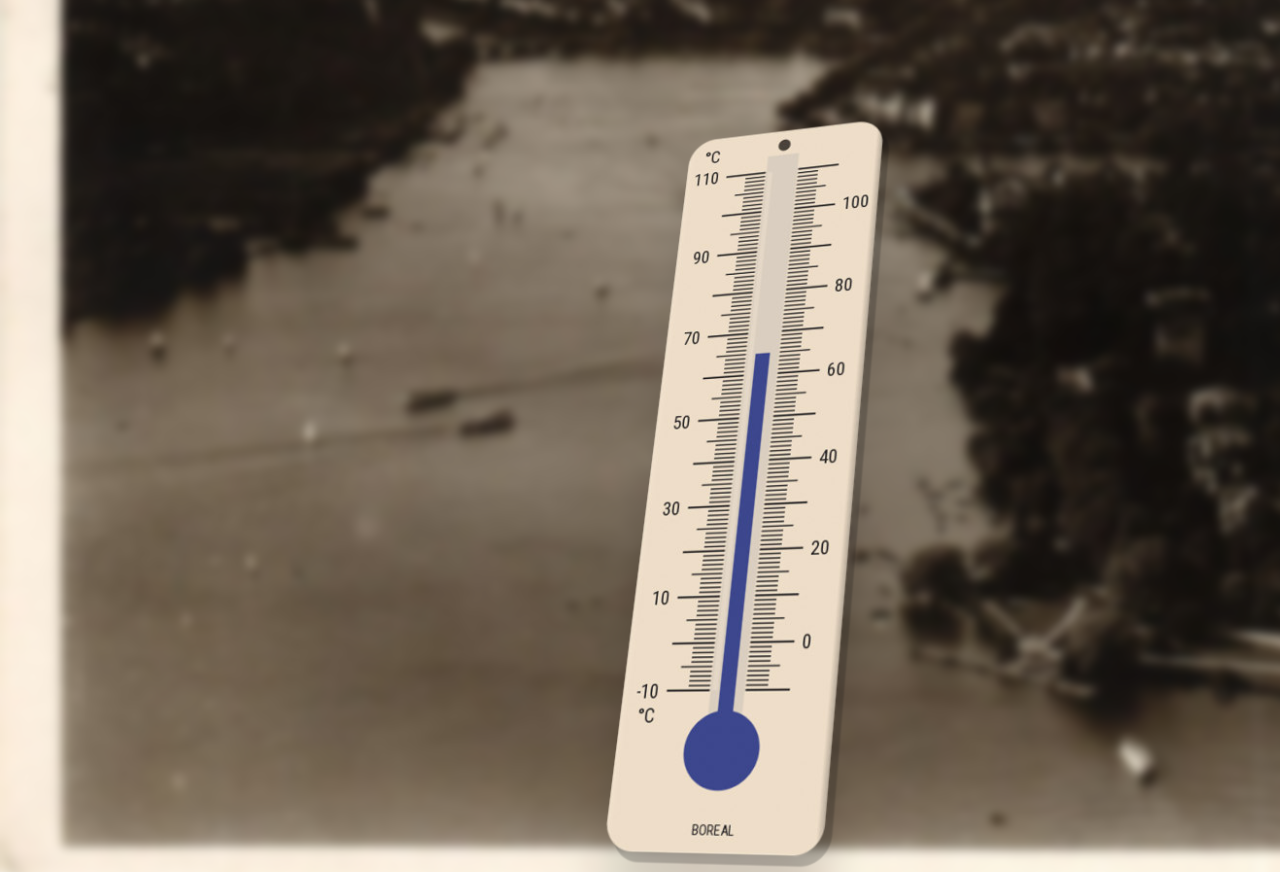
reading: 65 °C
